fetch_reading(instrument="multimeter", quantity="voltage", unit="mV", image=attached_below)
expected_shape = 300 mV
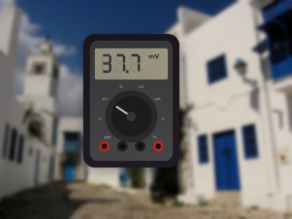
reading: 37.7 mV
